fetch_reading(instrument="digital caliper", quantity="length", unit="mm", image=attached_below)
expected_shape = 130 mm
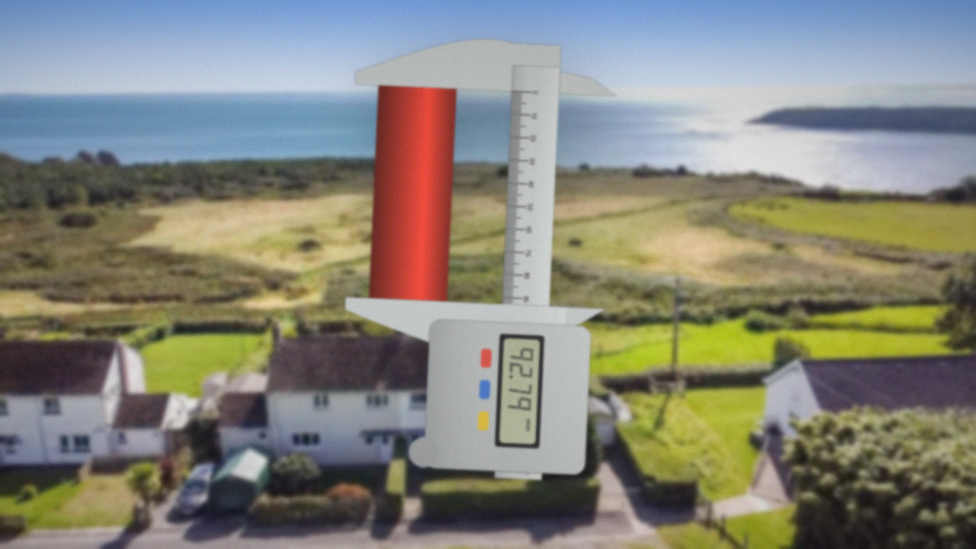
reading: 92.79 mm
